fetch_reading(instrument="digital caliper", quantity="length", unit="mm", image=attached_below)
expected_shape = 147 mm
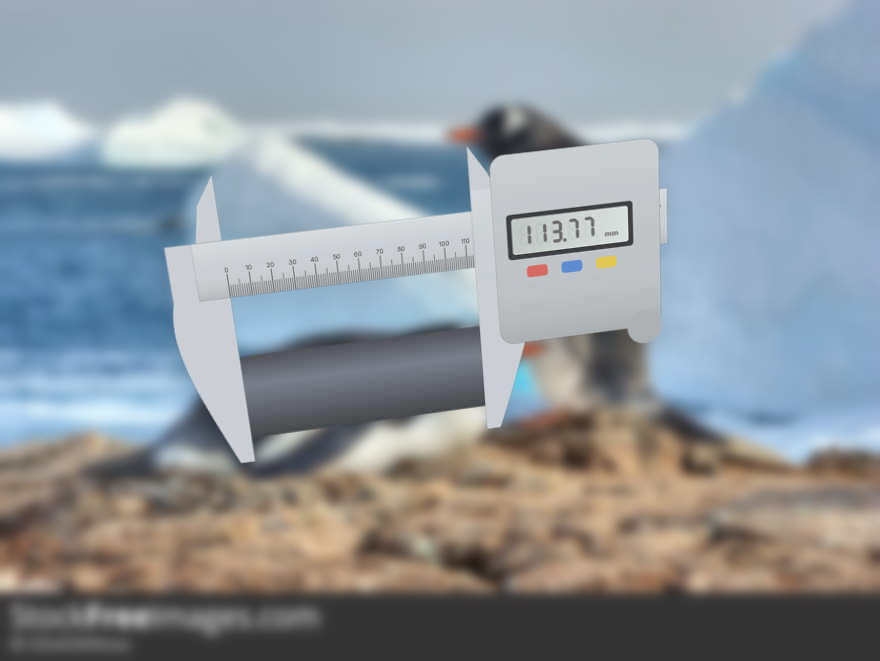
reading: 113.77 mm
